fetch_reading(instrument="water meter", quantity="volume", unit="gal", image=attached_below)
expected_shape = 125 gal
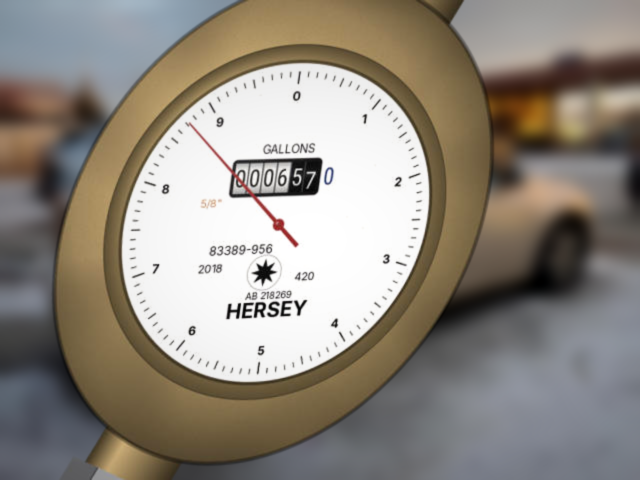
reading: 6568.7 gal
